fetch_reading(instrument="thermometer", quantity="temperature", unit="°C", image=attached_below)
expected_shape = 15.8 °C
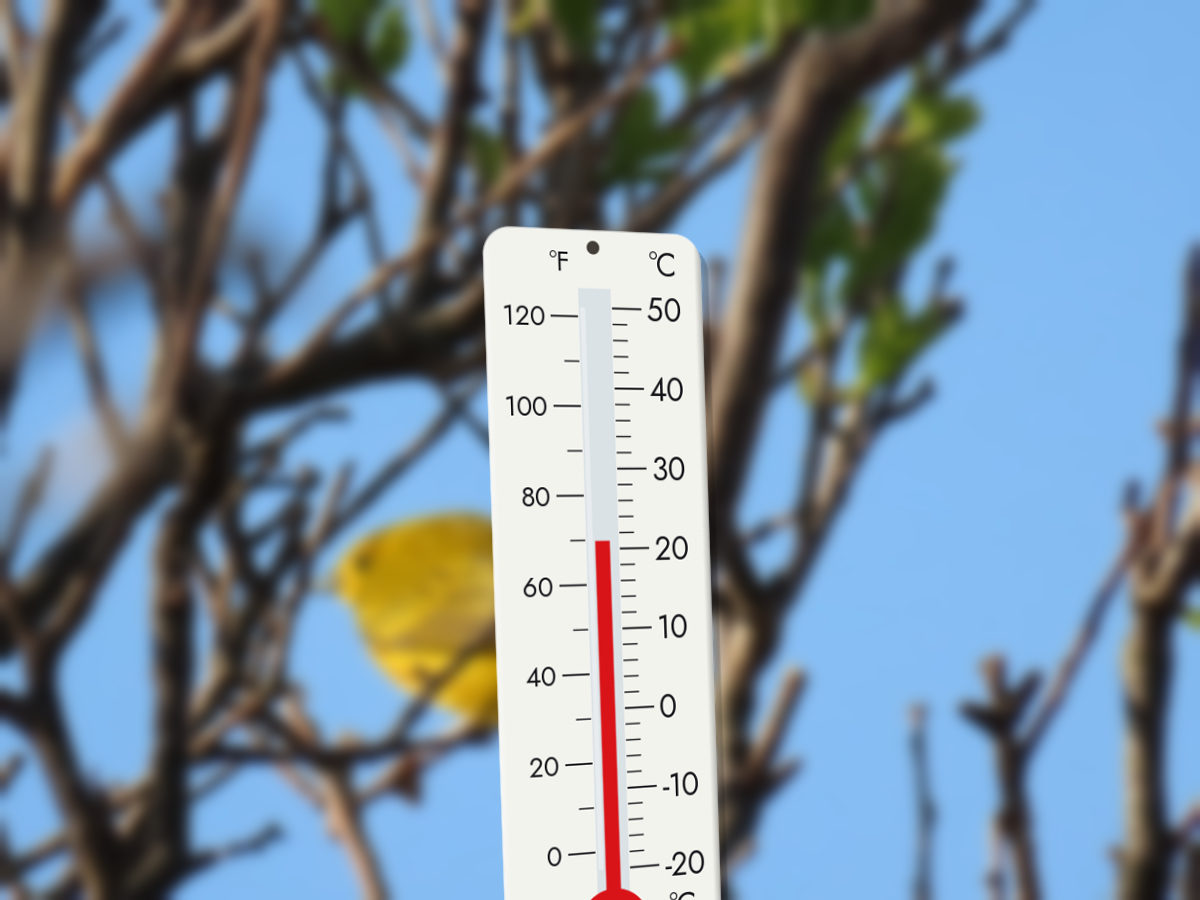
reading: 21 °C
